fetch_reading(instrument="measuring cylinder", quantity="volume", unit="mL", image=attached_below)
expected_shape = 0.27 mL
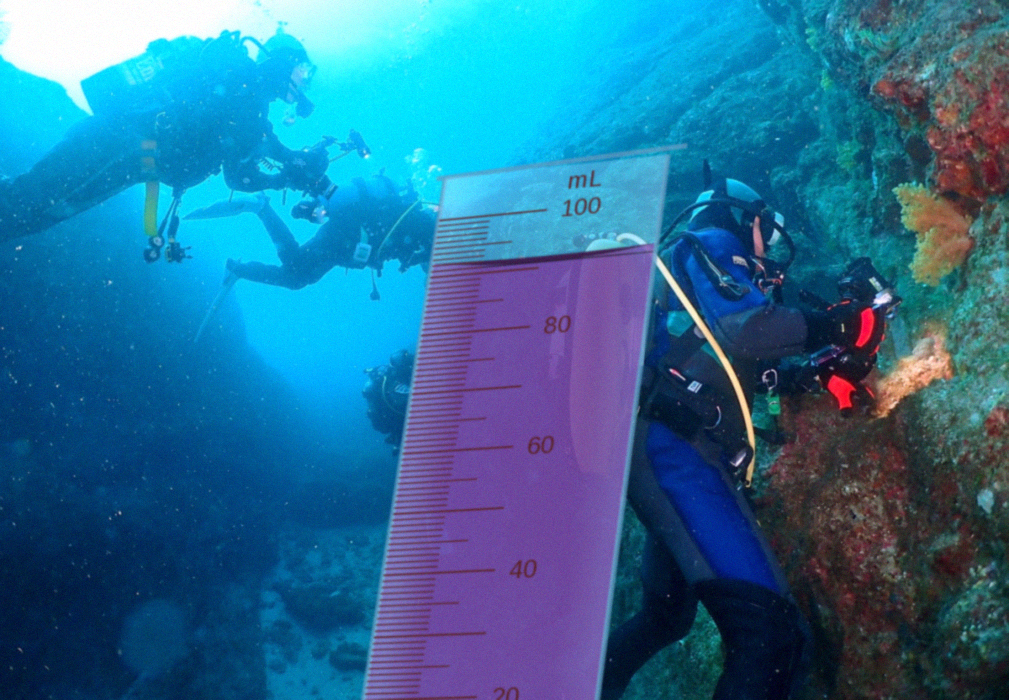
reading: 91 mL
